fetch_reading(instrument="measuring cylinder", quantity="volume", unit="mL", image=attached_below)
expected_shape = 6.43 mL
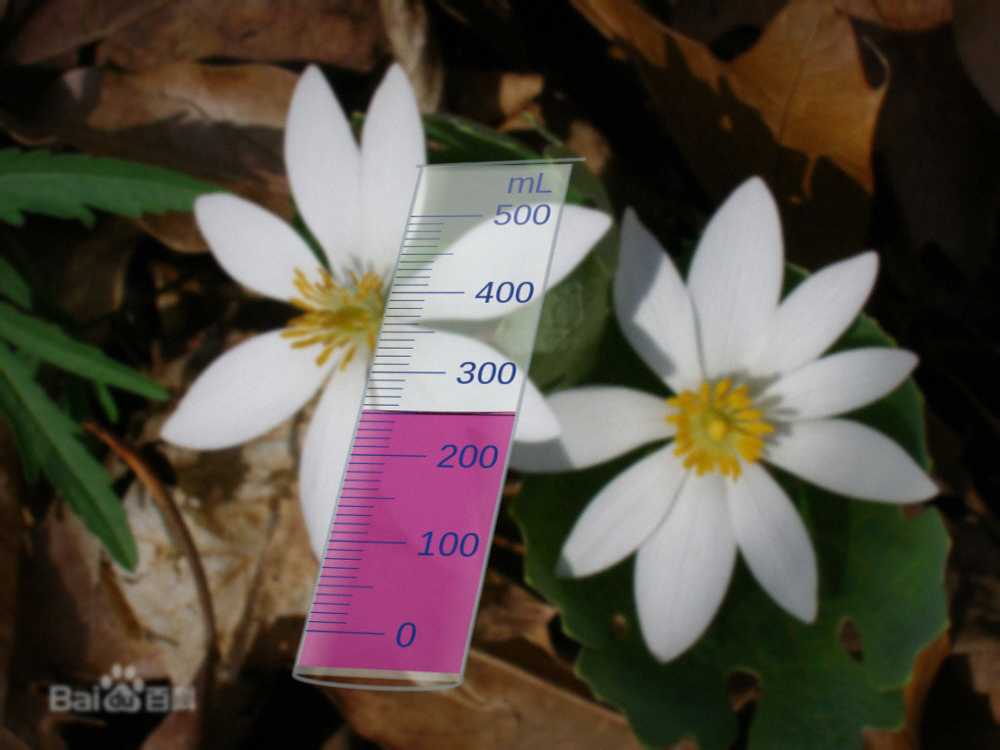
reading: 250 mL
